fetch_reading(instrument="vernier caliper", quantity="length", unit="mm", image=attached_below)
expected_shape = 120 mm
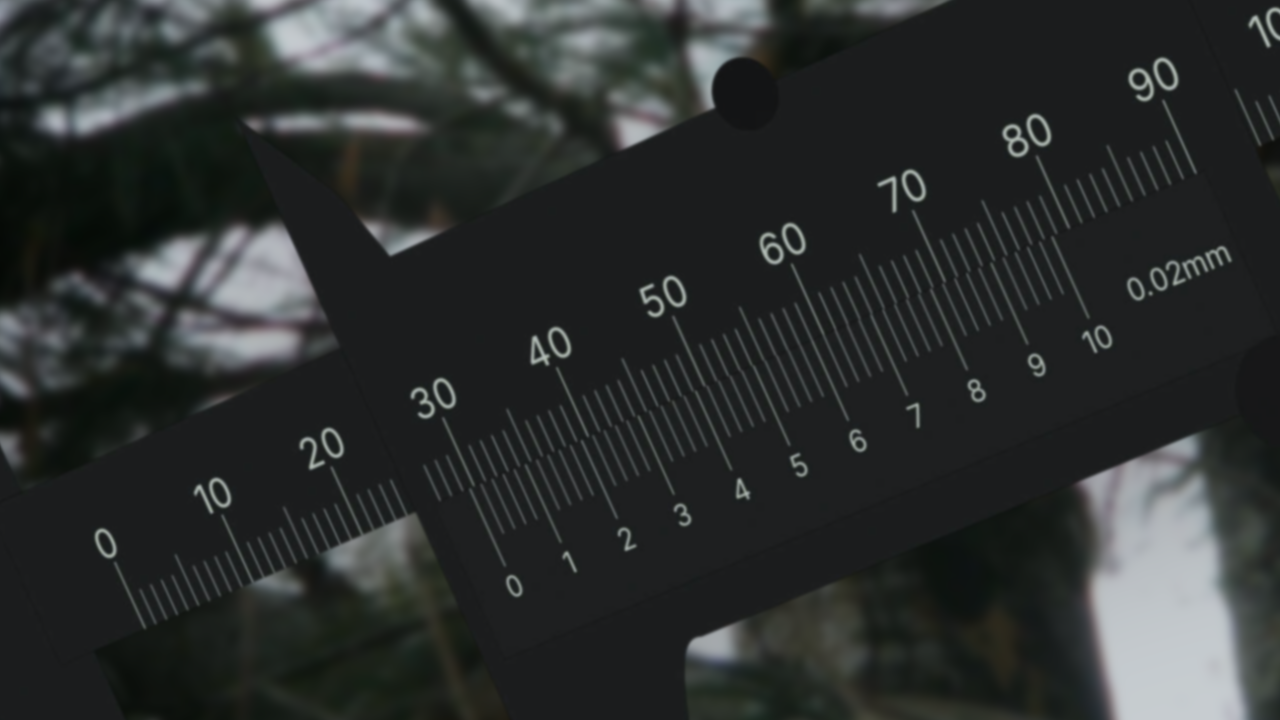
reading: 29.6 mm
